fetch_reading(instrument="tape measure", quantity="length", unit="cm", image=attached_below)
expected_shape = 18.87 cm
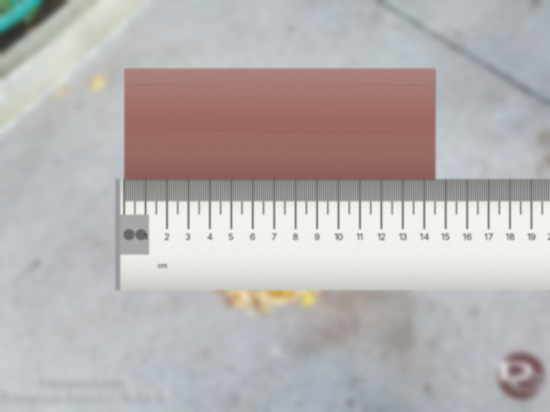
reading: 14.5 cm
